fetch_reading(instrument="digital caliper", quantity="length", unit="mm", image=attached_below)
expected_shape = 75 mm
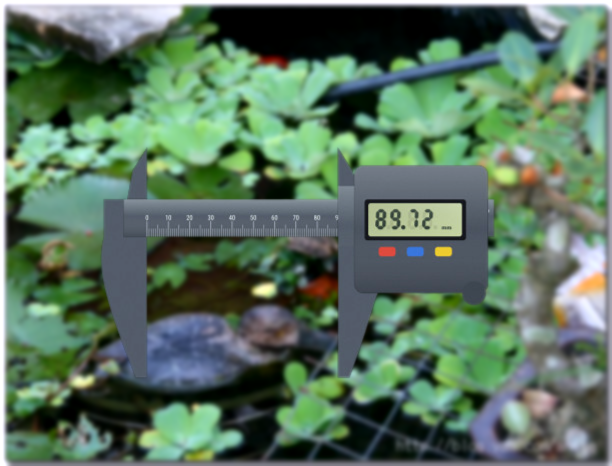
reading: 89.72 mm
